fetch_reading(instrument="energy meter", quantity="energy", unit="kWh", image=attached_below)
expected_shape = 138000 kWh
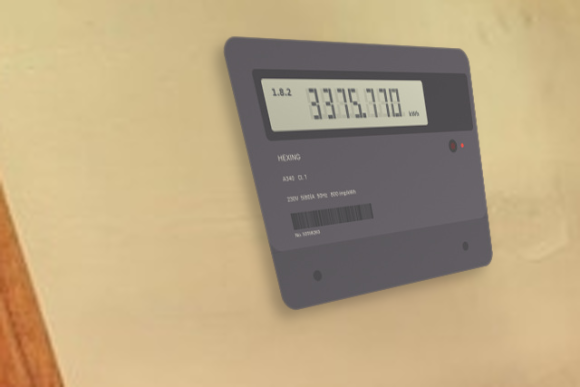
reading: 3375.770 kWh
